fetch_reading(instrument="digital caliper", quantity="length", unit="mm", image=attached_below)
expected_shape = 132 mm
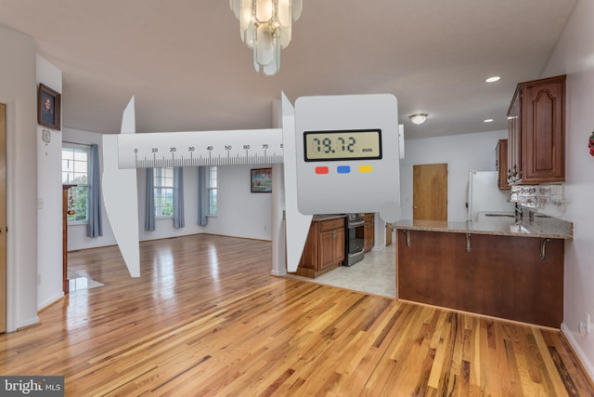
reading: 79.72 mm
